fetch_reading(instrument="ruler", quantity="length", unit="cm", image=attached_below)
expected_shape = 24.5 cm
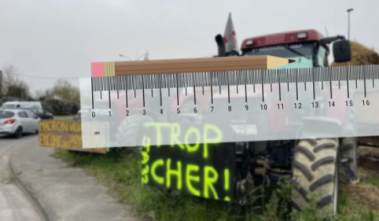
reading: 12 cm
